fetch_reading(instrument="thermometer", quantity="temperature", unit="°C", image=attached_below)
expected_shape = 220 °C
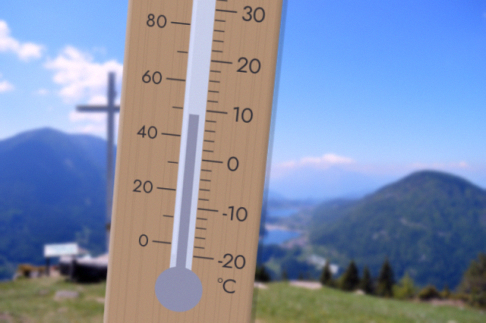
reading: 9 °C
